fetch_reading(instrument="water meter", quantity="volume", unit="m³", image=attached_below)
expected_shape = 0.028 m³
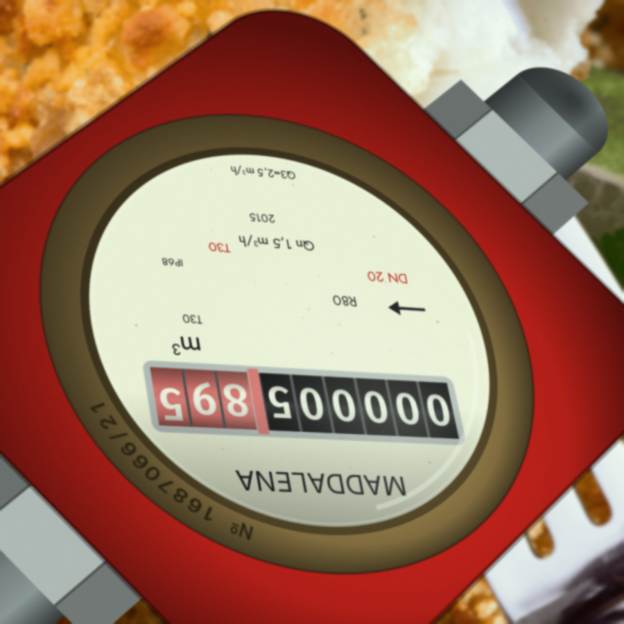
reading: 5.895 m³
